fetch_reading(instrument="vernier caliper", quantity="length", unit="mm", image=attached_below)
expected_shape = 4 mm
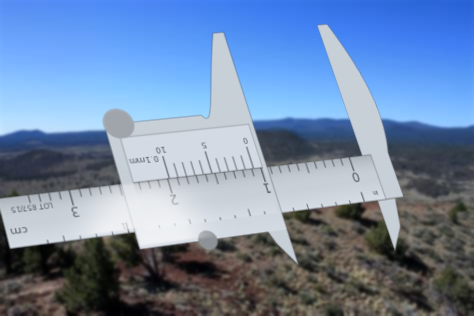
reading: 10.8 mm
